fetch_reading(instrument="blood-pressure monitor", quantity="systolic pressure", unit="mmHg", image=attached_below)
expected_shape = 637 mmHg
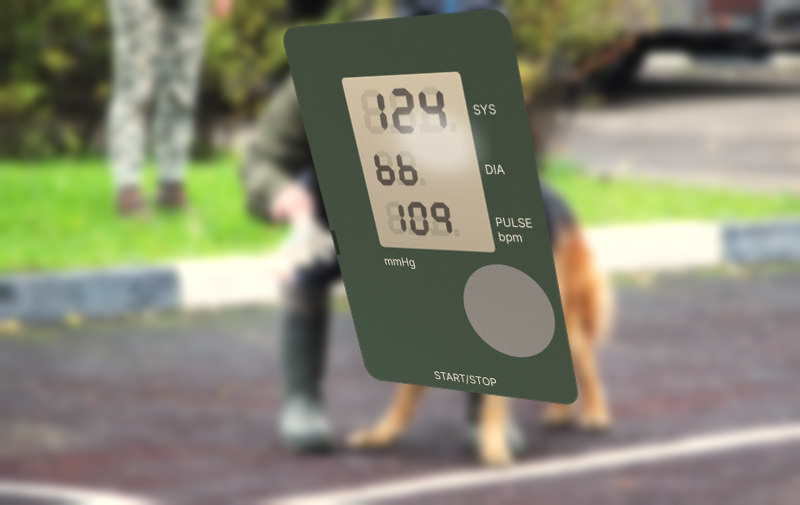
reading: 124 mmHg
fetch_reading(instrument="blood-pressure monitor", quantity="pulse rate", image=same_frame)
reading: 109 bpm
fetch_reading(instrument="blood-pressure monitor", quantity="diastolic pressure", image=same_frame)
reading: 66 mmHg
